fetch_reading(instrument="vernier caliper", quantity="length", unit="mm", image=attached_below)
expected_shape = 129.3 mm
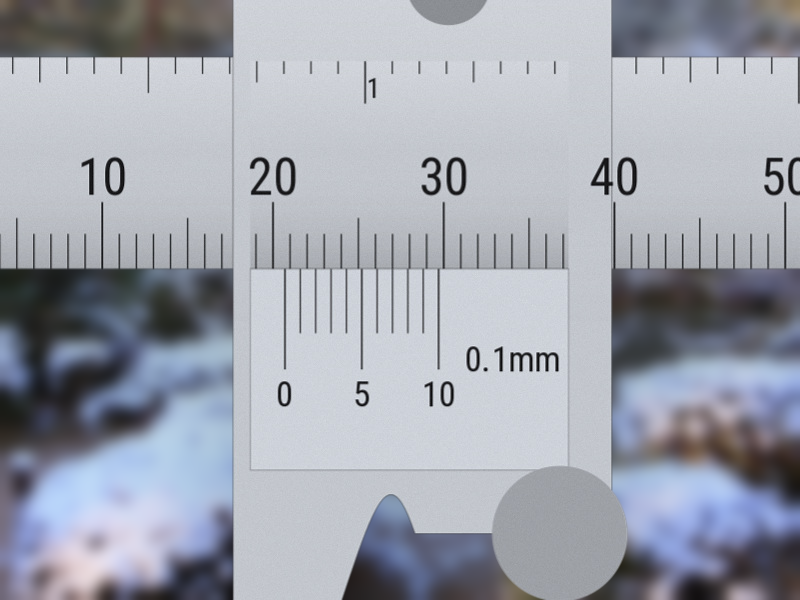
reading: 20.7 mm
